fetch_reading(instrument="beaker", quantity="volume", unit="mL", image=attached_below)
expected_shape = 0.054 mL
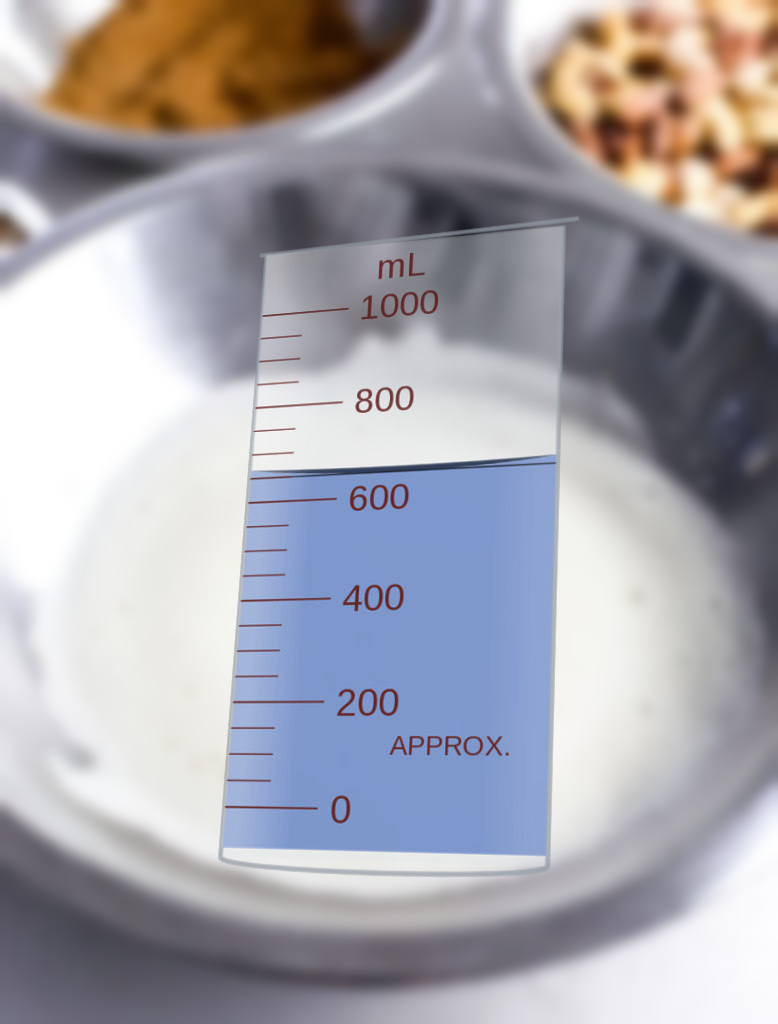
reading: 650 mL
